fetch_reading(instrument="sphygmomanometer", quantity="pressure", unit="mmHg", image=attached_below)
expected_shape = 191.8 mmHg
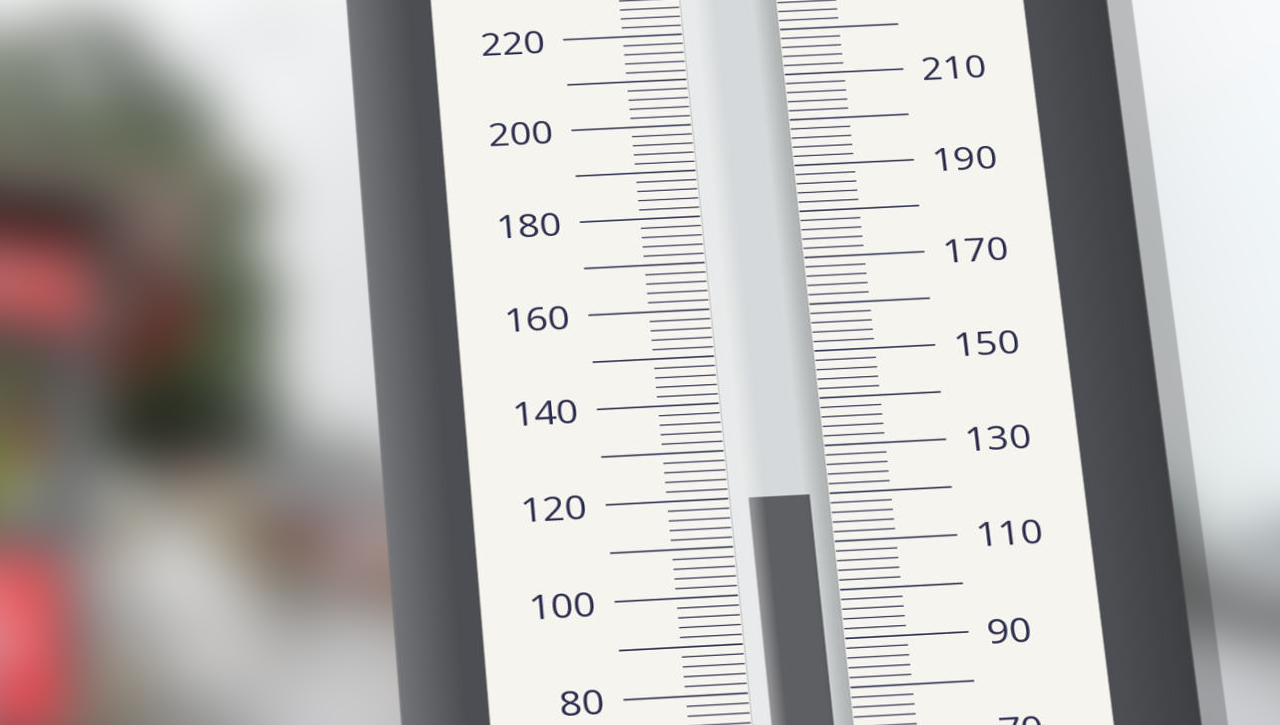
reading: 120 mmHg
